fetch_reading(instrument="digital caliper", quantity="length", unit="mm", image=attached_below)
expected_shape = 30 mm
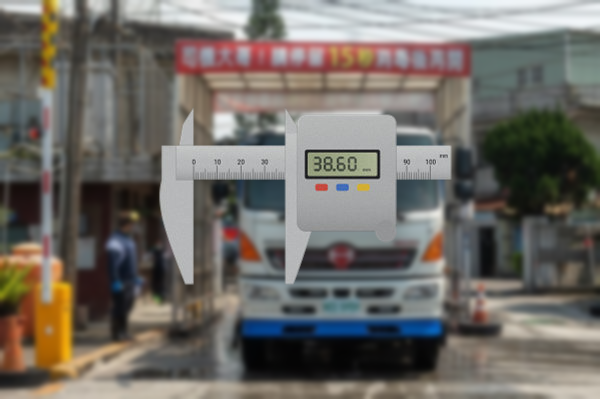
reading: 38.60 mm
